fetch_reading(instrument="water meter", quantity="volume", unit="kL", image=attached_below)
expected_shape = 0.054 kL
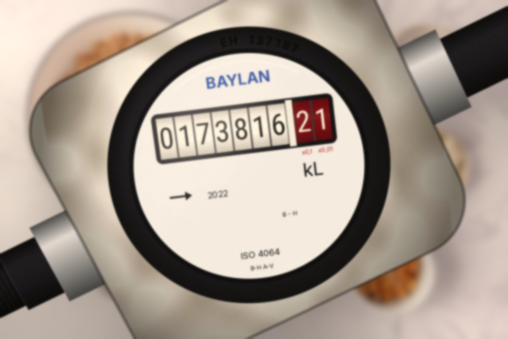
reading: 173816.21 kL
